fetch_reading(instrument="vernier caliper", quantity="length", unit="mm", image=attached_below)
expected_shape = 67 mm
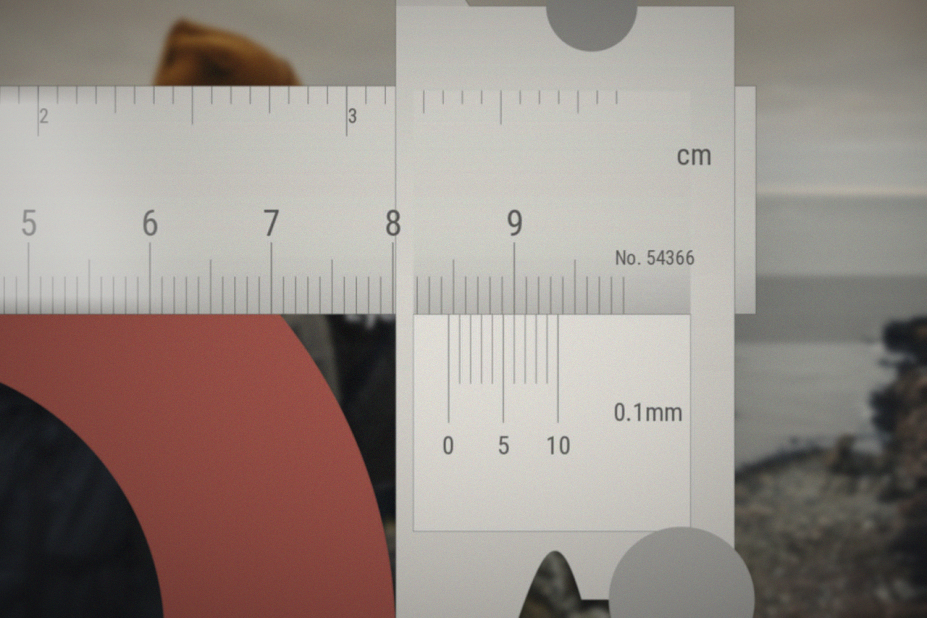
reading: 84.6 mm
